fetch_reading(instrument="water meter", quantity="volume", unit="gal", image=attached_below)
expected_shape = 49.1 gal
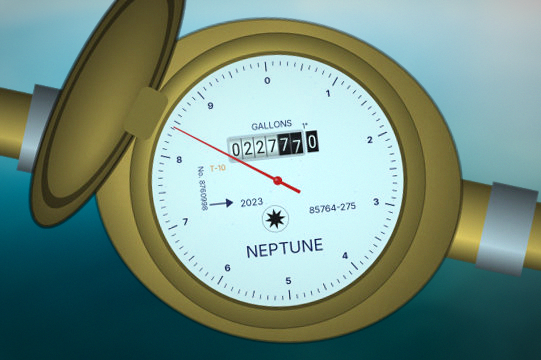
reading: 227768.4 gal
